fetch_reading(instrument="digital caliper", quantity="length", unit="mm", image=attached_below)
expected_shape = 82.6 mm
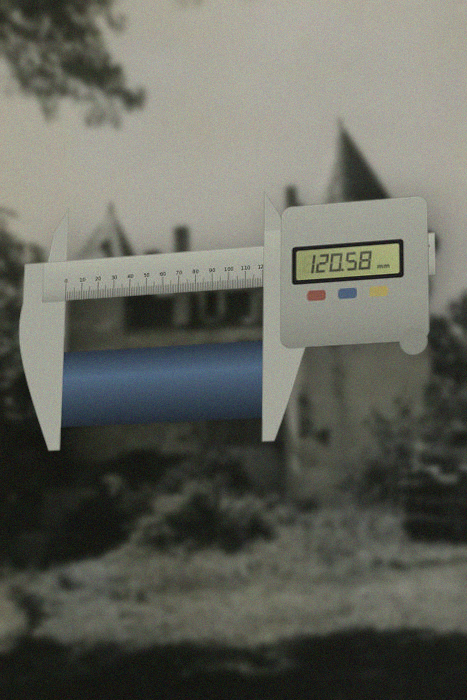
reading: 120.58 mm
